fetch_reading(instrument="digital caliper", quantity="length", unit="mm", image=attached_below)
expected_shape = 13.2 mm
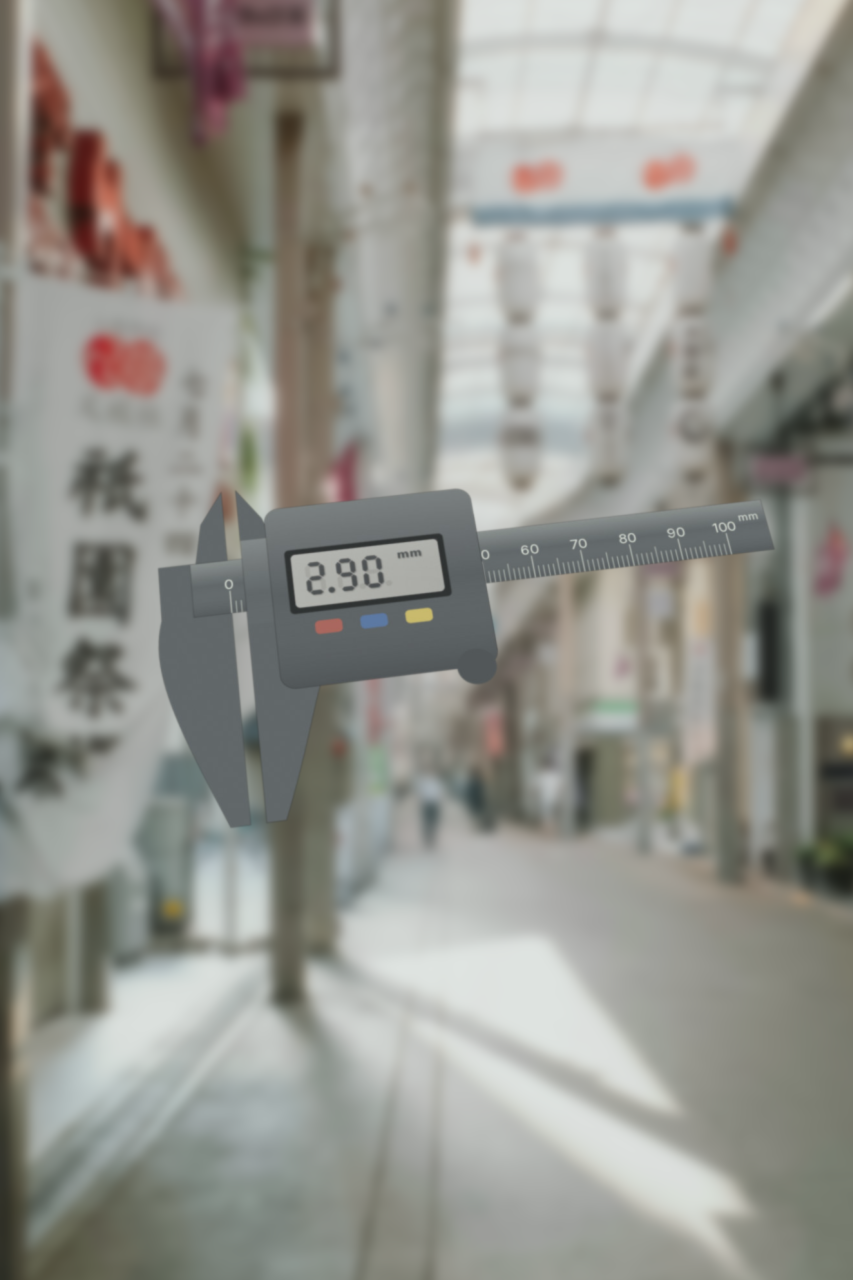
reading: 2.90 mm
